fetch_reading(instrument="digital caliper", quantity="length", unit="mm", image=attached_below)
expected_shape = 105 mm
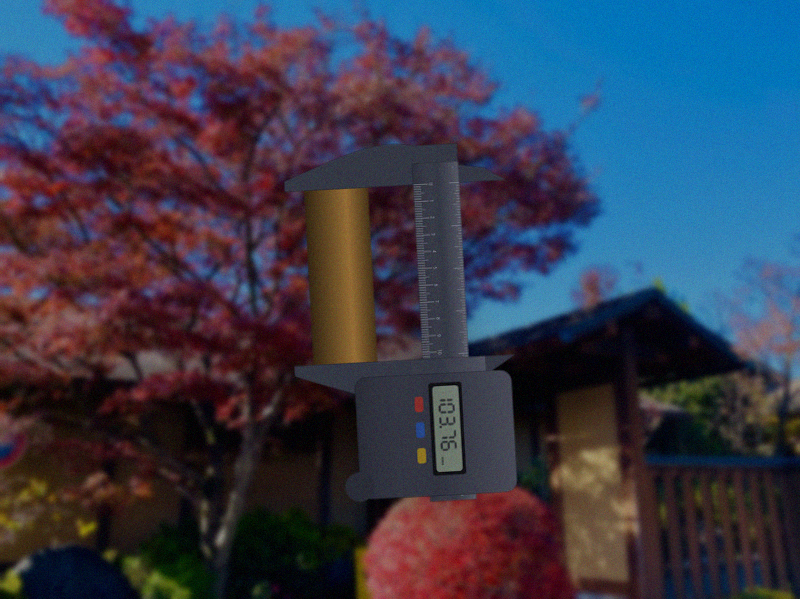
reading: 103.76 mm
